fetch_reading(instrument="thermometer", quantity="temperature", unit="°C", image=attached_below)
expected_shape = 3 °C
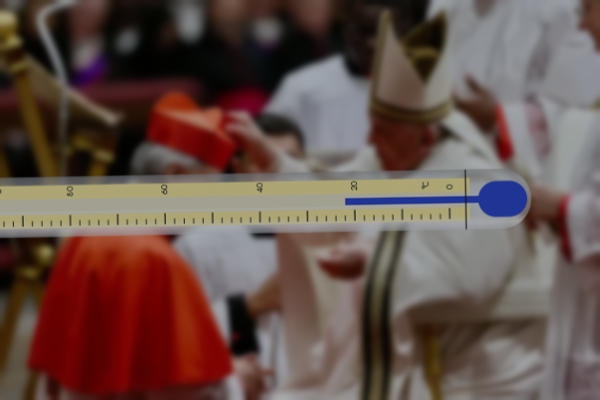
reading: 22 °C
